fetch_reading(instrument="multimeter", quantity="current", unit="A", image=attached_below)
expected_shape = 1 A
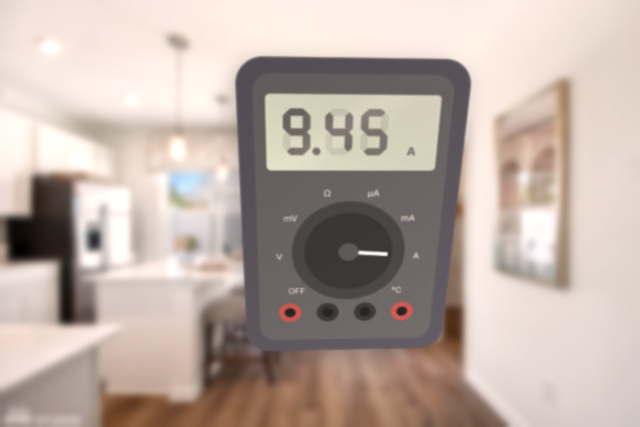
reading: 9.45 A
